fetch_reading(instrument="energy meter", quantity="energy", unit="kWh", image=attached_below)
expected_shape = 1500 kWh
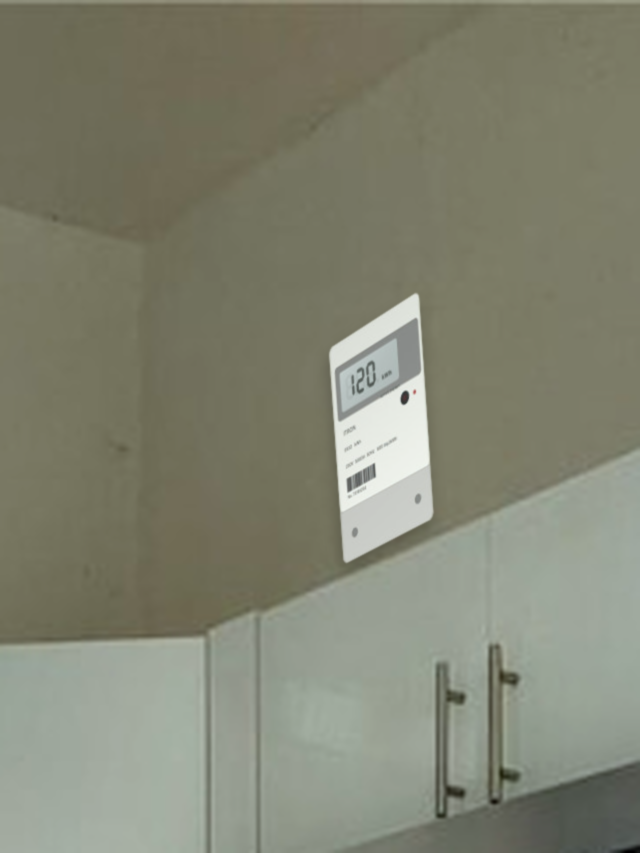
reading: 120 kWh
